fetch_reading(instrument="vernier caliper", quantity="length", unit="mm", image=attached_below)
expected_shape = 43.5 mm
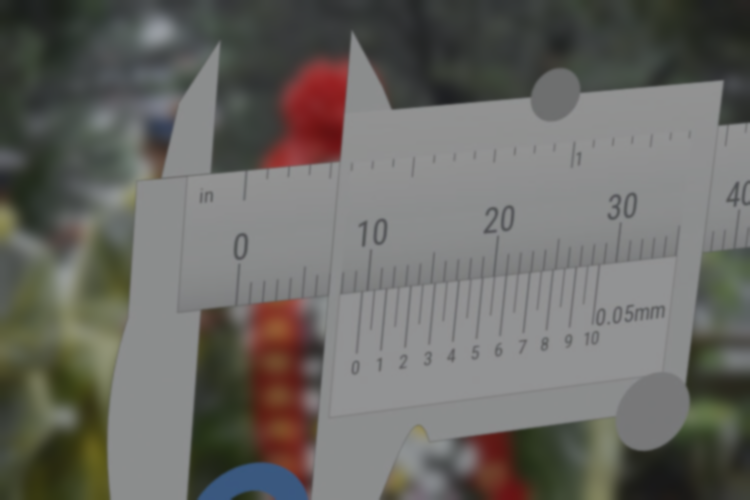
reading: 9.6 mm
